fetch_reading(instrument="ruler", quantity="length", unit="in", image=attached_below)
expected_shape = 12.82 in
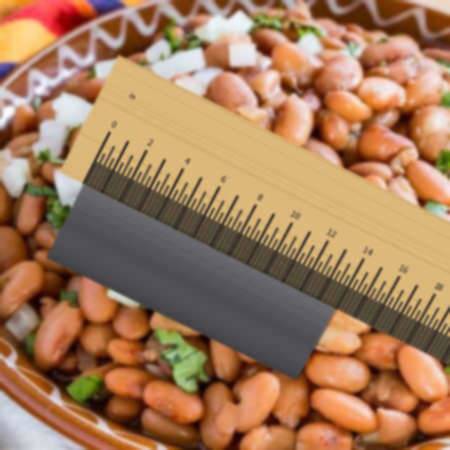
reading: 14 in
